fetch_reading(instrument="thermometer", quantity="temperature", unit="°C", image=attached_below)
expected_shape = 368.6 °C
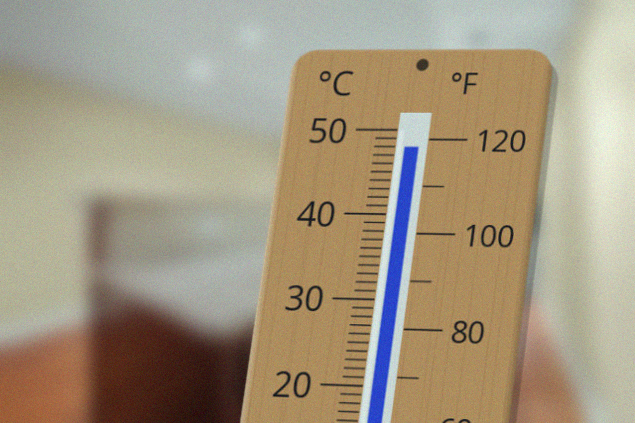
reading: 48 °C
